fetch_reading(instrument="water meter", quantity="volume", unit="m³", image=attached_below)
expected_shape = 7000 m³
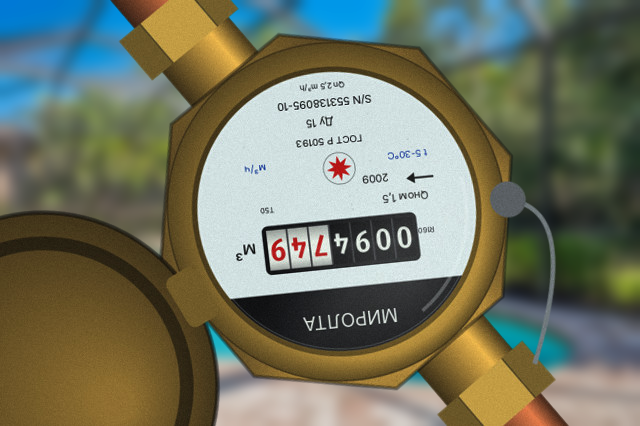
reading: 94.749 m³
